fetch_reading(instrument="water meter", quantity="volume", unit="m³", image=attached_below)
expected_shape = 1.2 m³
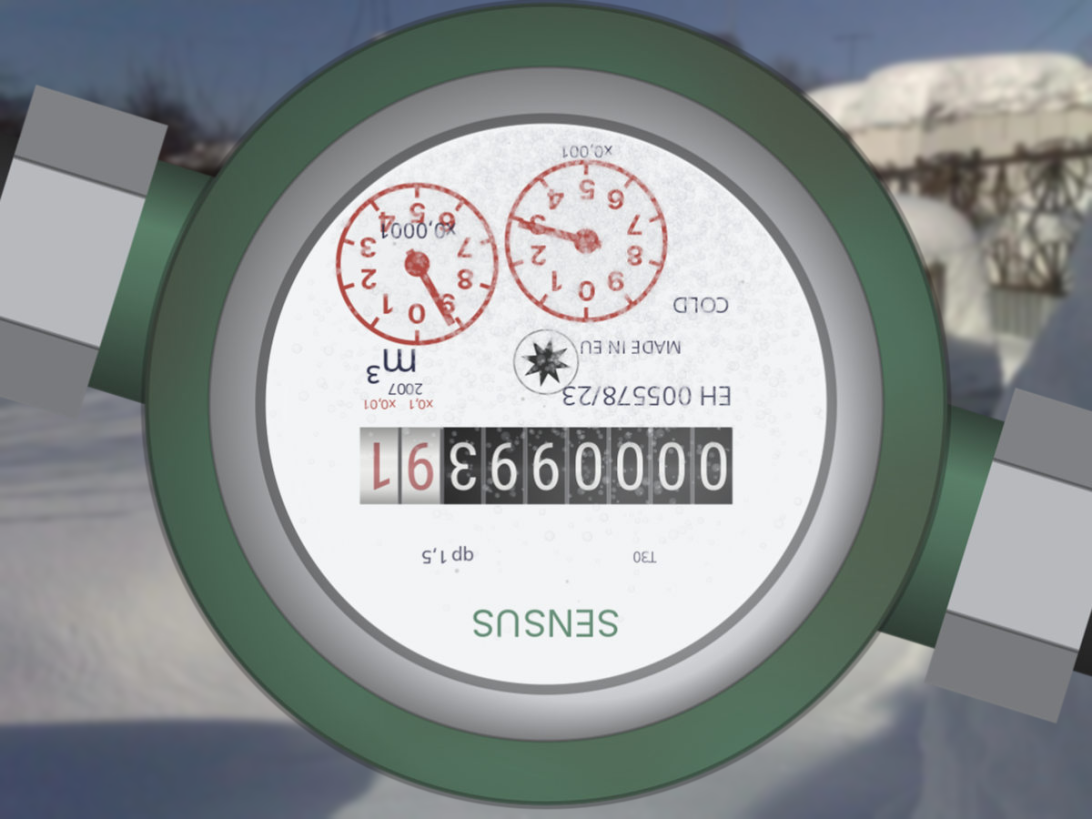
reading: 993.9129 m³
